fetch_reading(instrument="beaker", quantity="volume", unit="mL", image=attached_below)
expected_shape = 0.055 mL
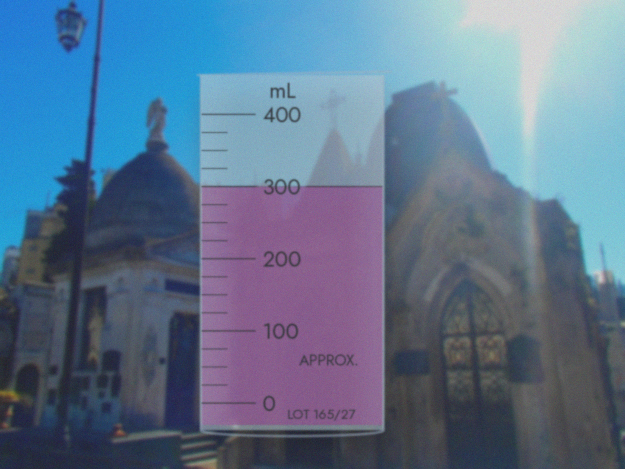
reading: 300 mL
